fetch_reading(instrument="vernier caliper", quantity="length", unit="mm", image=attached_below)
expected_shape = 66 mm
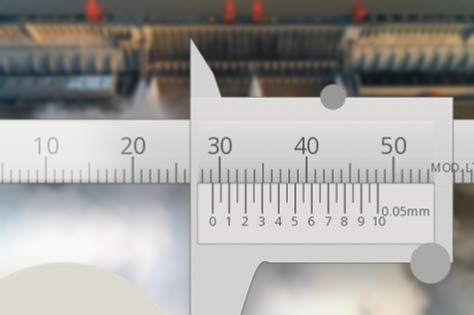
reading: 29.2 mm
